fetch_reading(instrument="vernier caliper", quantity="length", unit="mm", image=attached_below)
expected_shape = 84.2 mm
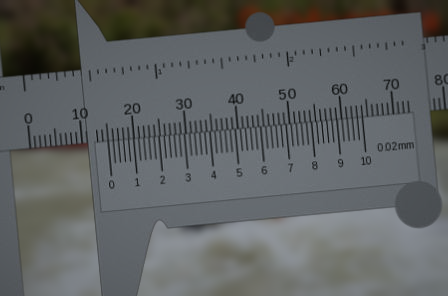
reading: 15.0 mm
